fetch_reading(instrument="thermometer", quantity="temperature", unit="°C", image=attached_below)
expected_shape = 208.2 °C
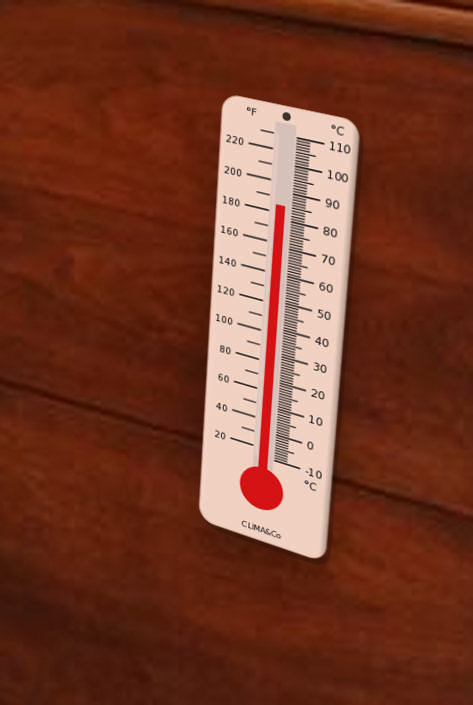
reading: 85 °C
